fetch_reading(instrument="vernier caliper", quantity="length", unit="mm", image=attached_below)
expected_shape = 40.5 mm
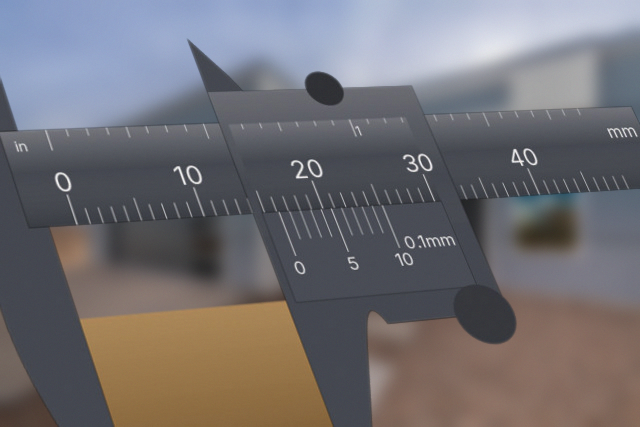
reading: 16.2 mm
